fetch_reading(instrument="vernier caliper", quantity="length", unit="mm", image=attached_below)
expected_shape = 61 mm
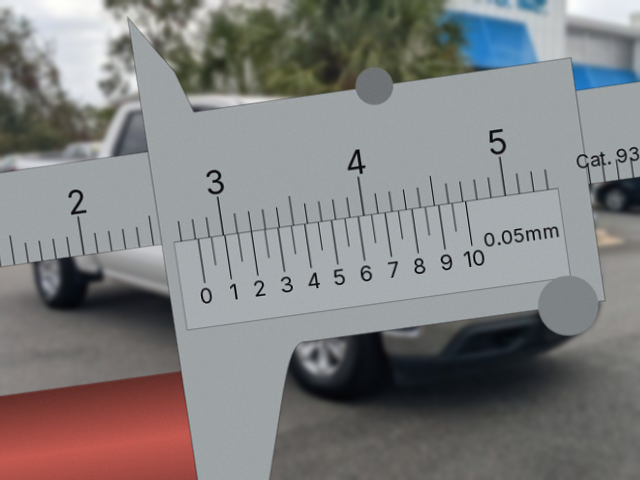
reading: 28.2 mm
